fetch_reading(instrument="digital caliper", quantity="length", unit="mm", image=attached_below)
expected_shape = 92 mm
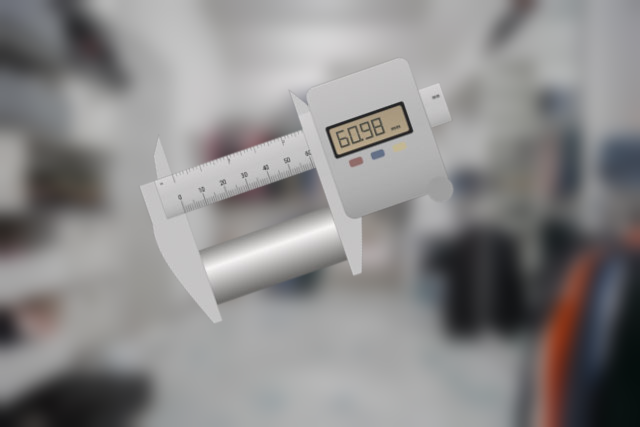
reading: 60.98 mm
